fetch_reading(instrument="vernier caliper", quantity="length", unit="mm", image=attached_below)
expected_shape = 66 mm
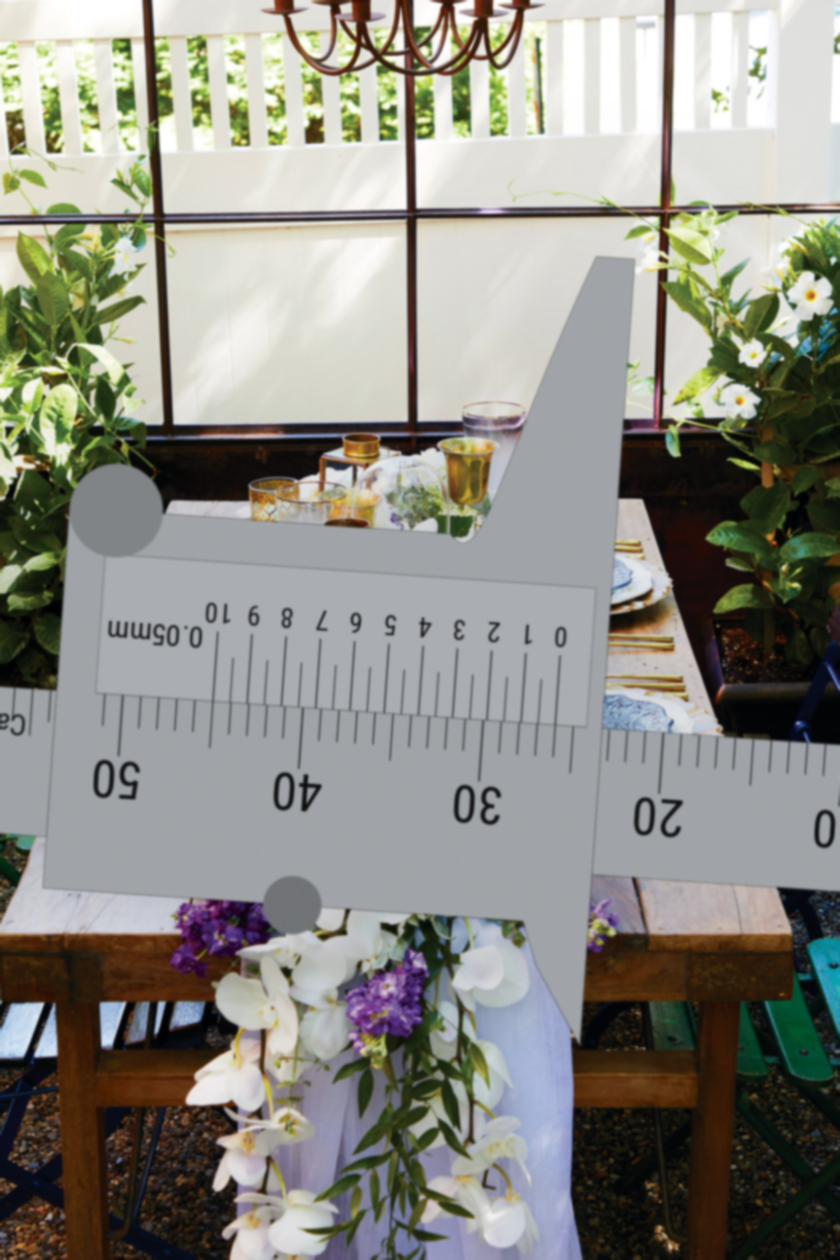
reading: 26.0 mm
